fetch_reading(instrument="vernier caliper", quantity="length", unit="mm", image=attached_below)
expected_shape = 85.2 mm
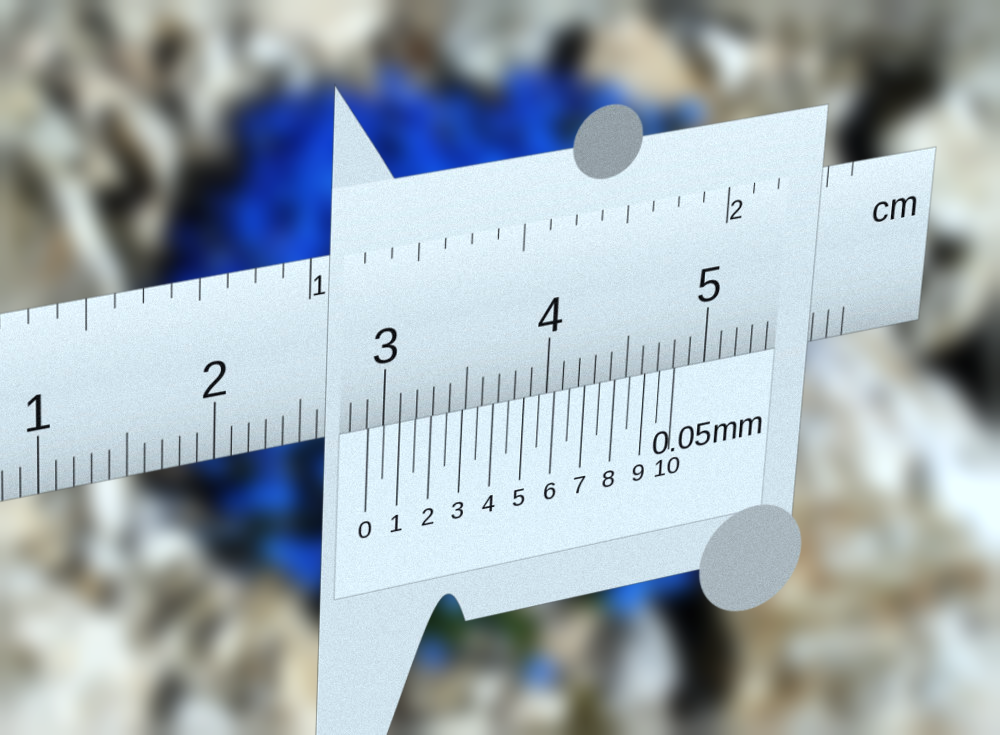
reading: 29.1 mm
